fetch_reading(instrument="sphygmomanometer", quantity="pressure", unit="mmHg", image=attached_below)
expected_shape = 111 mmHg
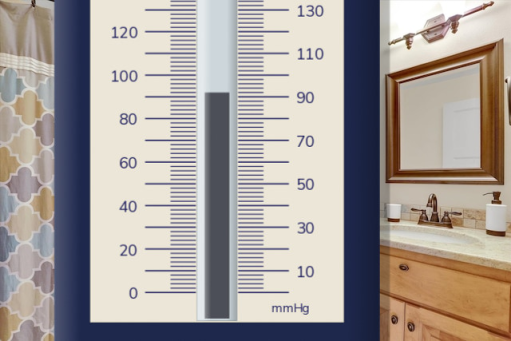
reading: 92 mmHg
